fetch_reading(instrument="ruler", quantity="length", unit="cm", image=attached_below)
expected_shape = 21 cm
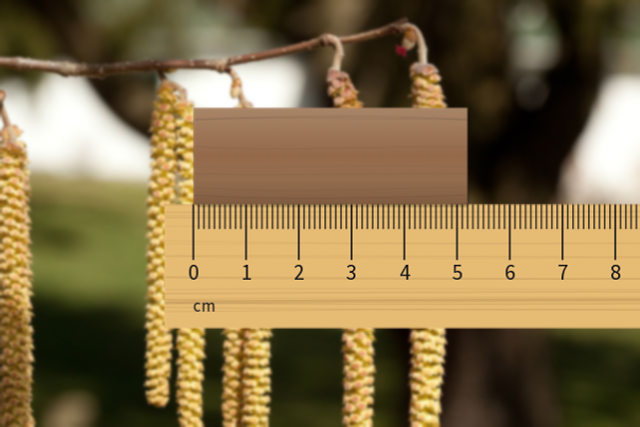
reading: 5.2 cm
